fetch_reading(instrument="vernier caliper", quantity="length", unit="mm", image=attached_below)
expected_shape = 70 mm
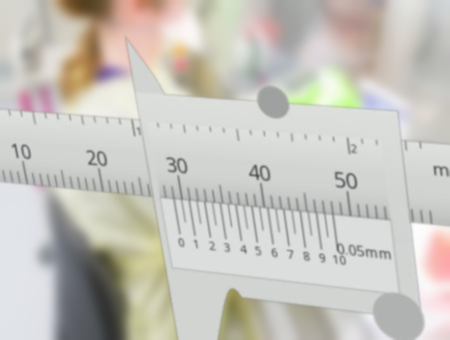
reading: 29.0 mm
